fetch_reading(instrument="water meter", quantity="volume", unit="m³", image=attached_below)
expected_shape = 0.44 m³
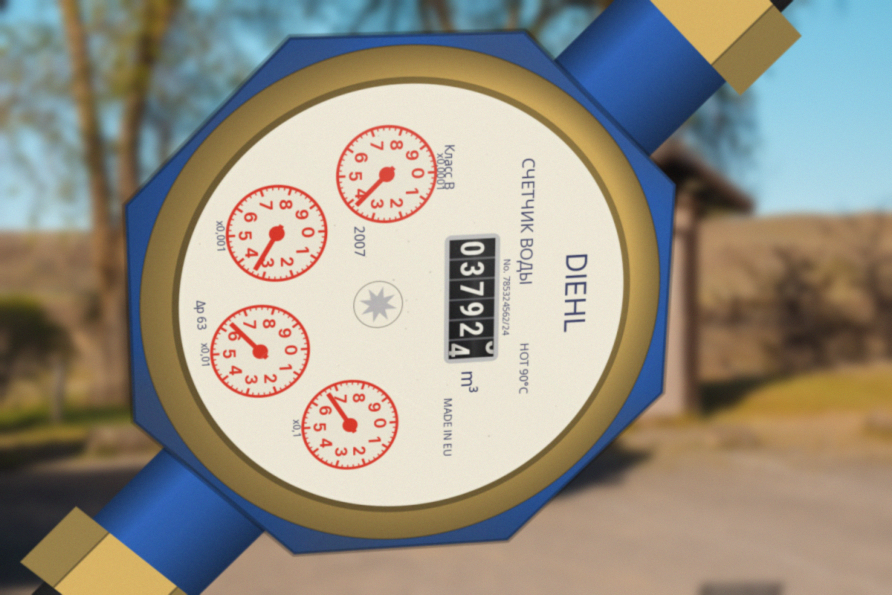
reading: 37923.6633 m³
